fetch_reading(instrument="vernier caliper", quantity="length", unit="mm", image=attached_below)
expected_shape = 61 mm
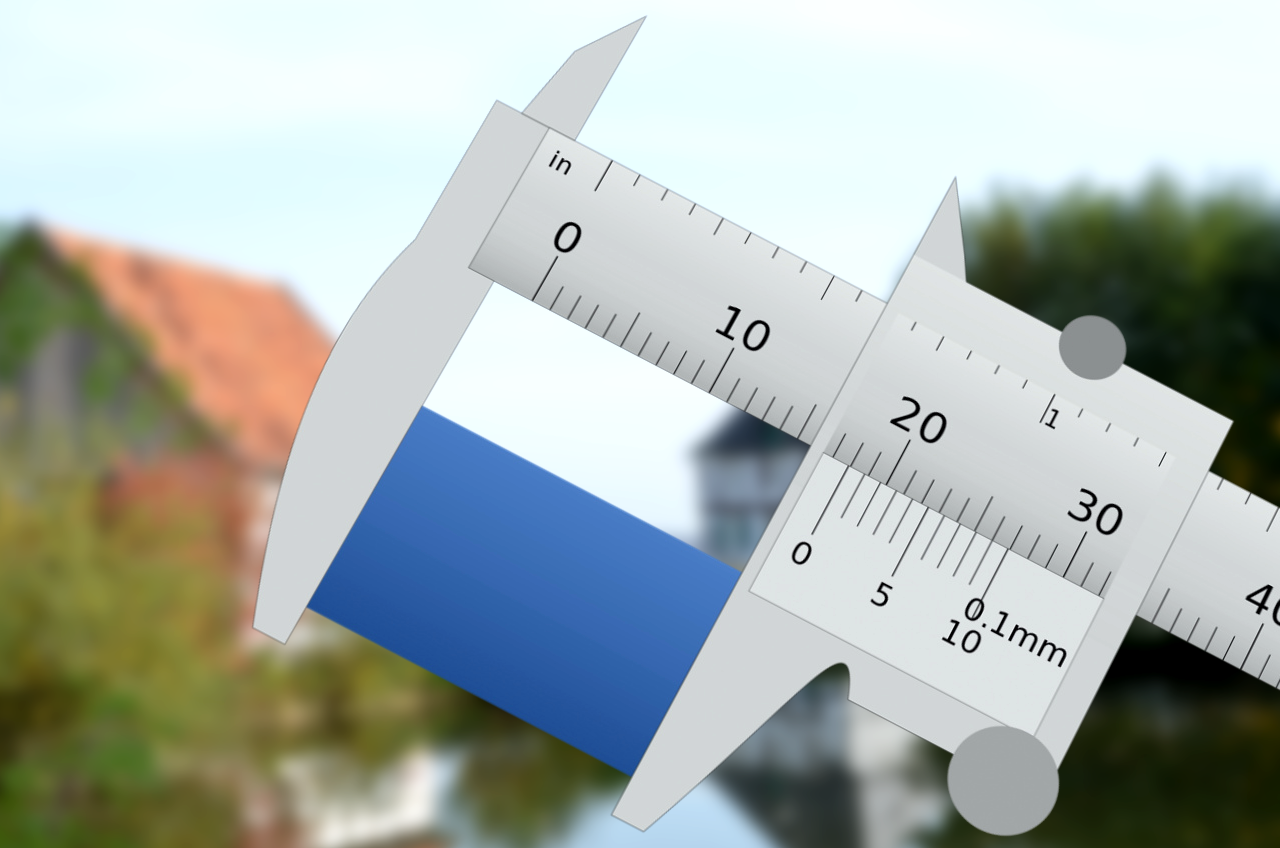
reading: 17.9 mm
